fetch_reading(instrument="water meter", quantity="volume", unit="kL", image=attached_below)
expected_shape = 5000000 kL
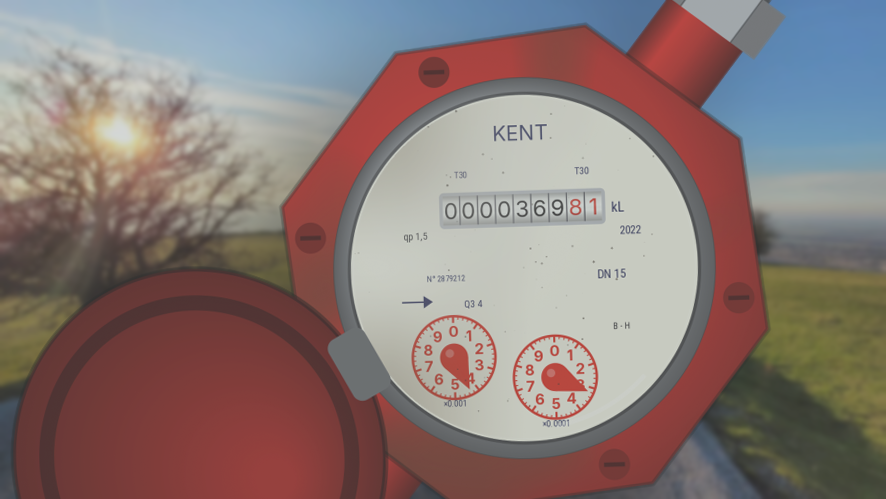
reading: 369.8143 kL
